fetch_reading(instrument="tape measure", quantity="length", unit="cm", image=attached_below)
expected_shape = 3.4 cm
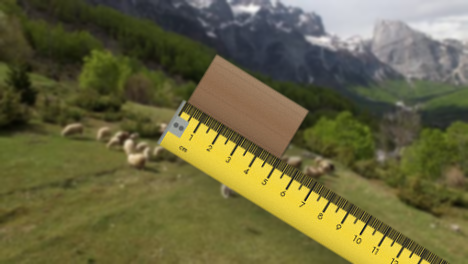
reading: 5 cm
